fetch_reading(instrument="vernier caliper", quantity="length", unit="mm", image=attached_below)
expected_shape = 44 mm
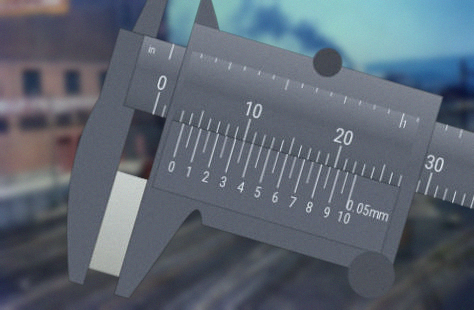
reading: 3.4 mm
